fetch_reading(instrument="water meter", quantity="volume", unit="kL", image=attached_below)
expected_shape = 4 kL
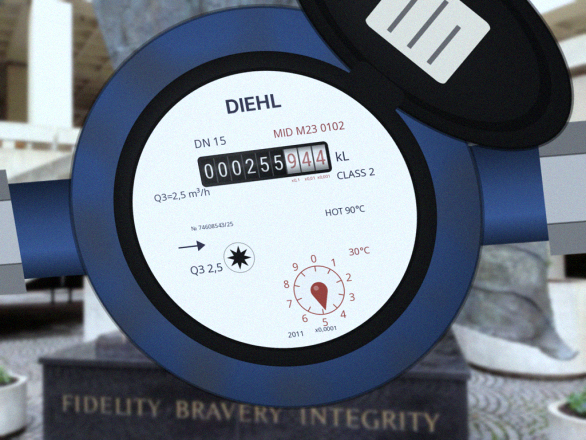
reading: 255.9444 kL
